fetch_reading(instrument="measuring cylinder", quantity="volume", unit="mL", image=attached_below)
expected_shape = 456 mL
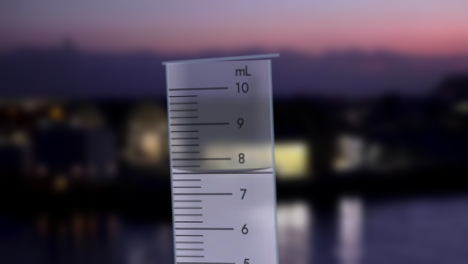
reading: 7.6 mL
